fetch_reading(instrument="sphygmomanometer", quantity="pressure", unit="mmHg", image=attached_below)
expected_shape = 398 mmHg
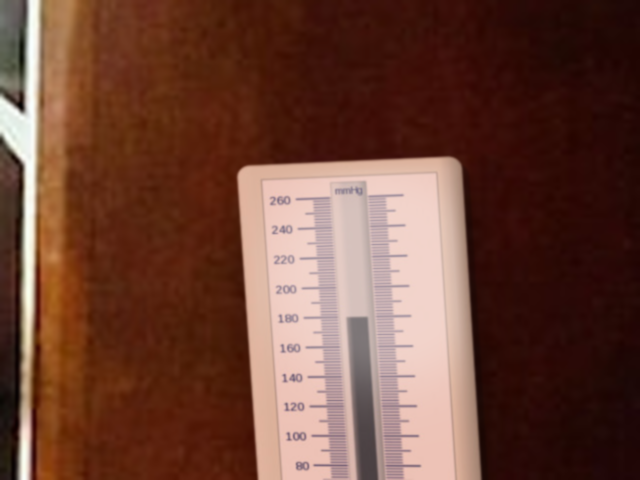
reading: 180 mmHg
